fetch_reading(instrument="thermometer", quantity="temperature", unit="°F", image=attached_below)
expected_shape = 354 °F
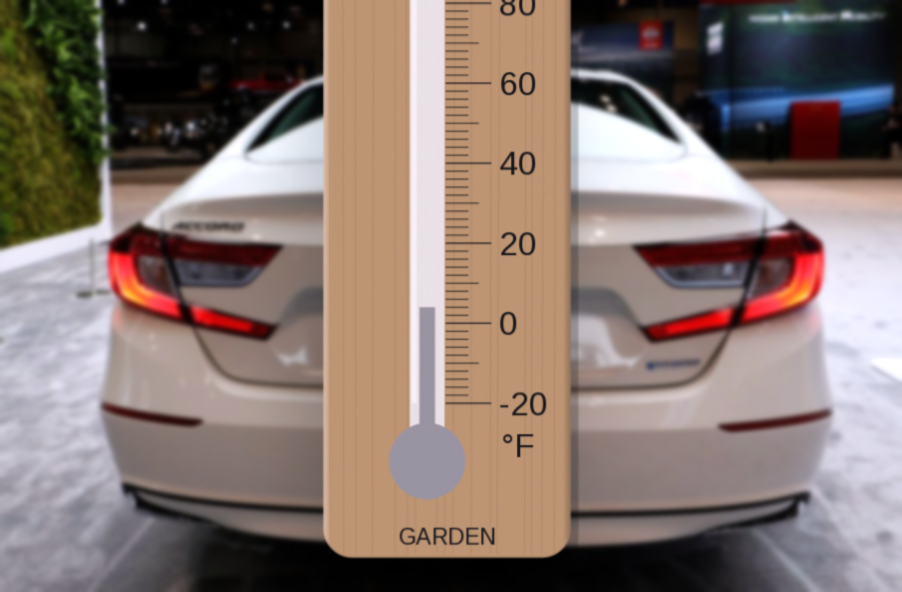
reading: 4 °F
